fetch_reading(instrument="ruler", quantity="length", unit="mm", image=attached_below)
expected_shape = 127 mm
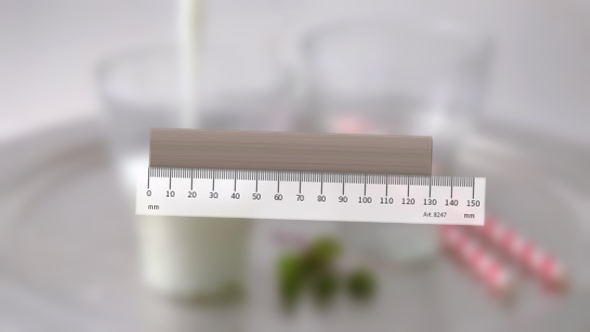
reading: 130 mm
